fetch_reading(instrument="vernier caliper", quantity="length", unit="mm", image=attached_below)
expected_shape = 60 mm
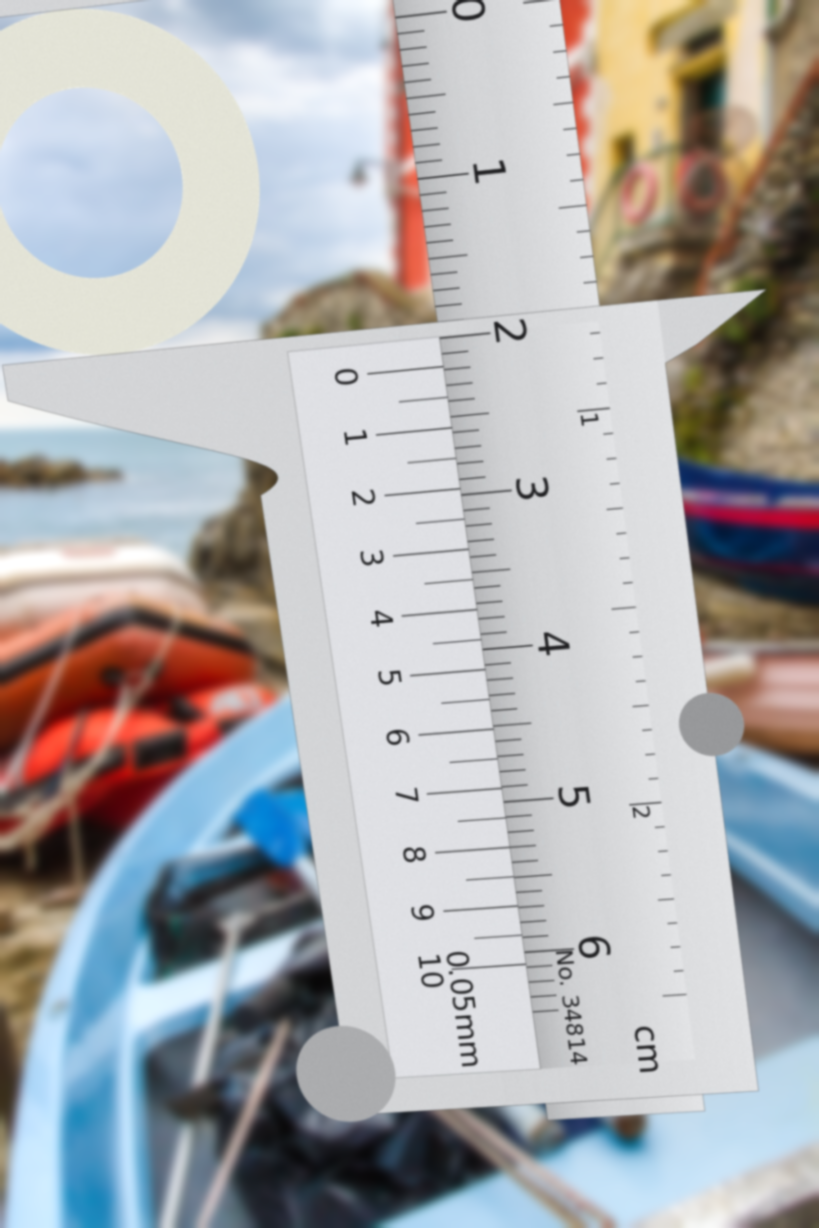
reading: 21.8 mm
